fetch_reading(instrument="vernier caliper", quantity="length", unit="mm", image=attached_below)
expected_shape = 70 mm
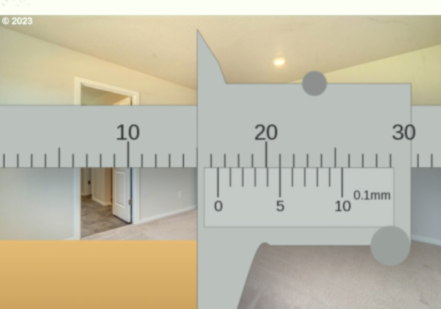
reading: 16.5 mm
